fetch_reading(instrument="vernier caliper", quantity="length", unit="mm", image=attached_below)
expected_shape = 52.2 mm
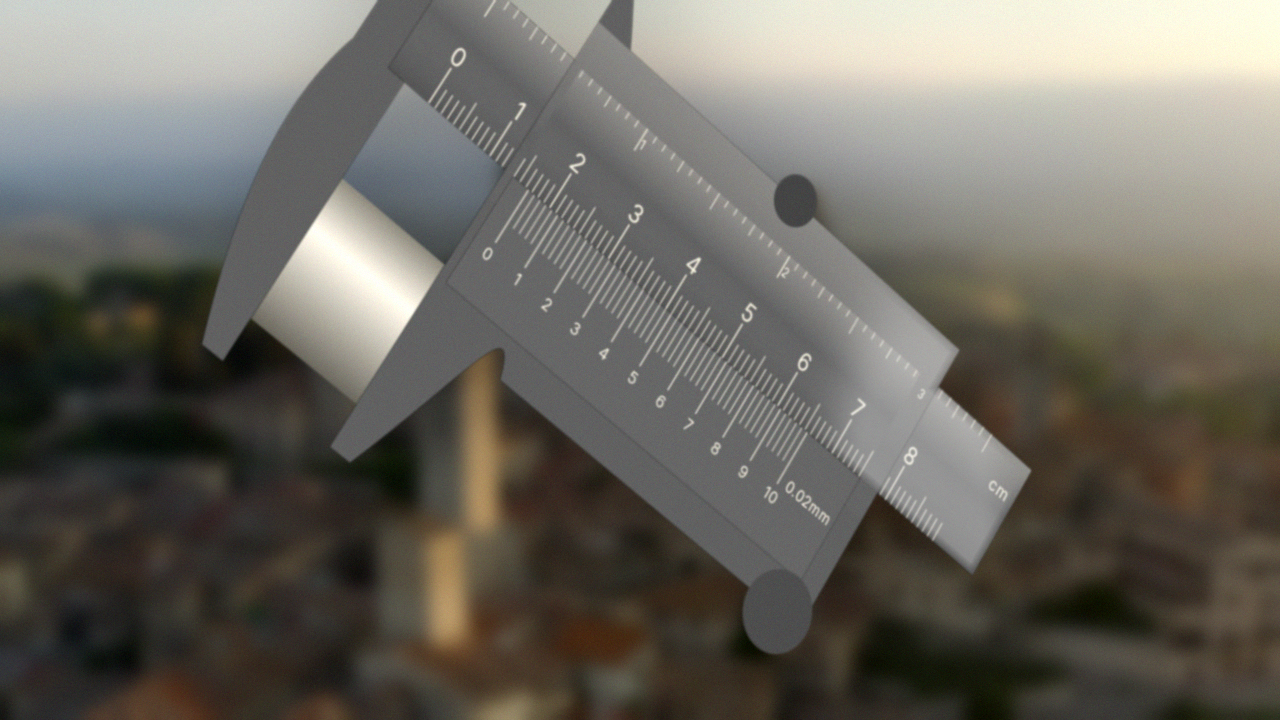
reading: 16.5 mm
